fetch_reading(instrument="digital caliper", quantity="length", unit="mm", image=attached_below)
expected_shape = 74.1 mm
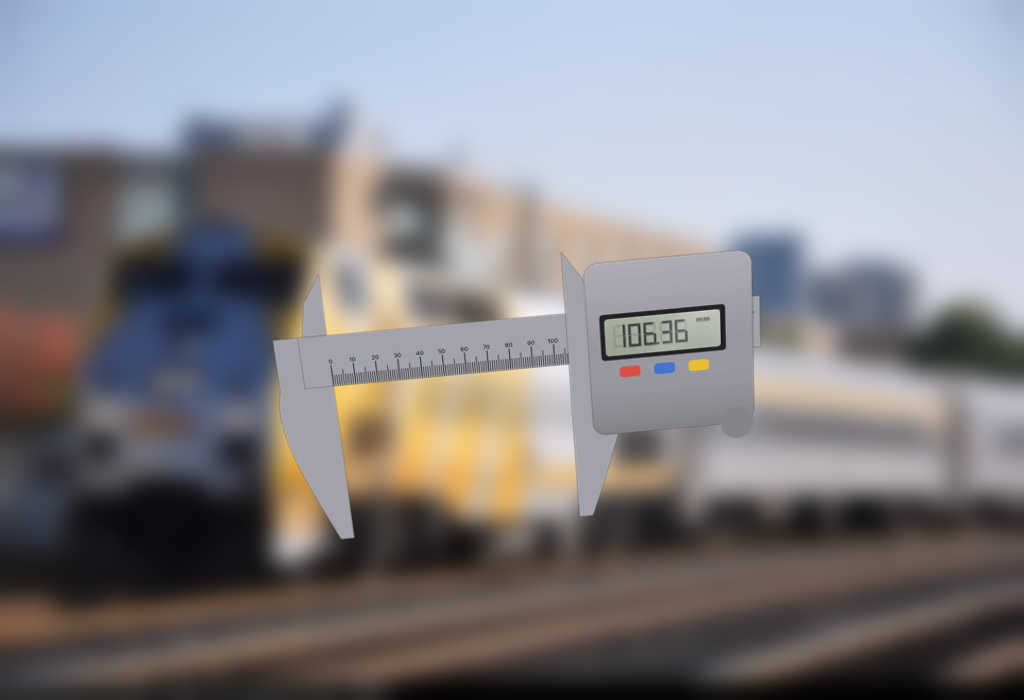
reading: 106.36 mm
